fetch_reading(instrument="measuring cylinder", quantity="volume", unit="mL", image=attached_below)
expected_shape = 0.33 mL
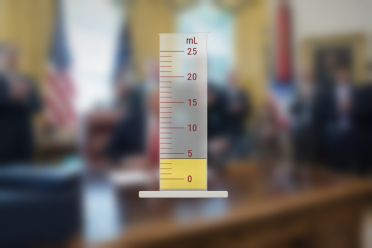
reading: 4 mL
